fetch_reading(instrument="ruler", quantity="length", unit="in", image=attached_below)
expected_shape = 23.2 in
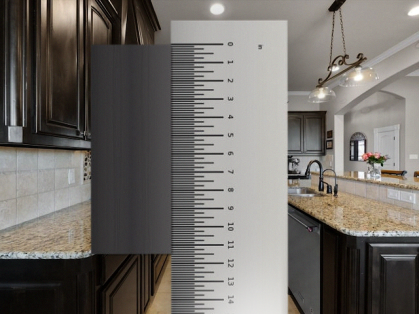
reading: 11.5 in
